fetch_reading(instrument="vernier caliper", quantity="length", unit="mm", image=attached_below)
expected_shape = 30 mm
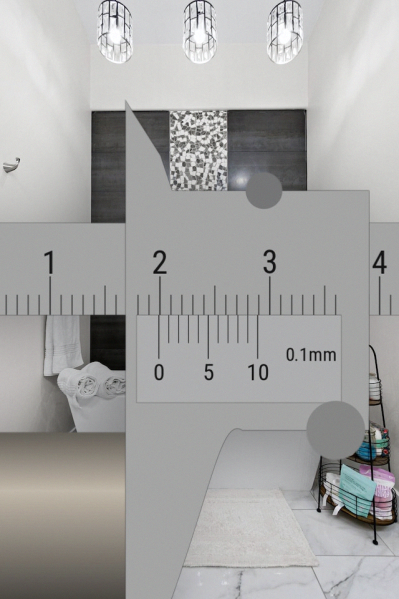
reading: 19.9 mm
